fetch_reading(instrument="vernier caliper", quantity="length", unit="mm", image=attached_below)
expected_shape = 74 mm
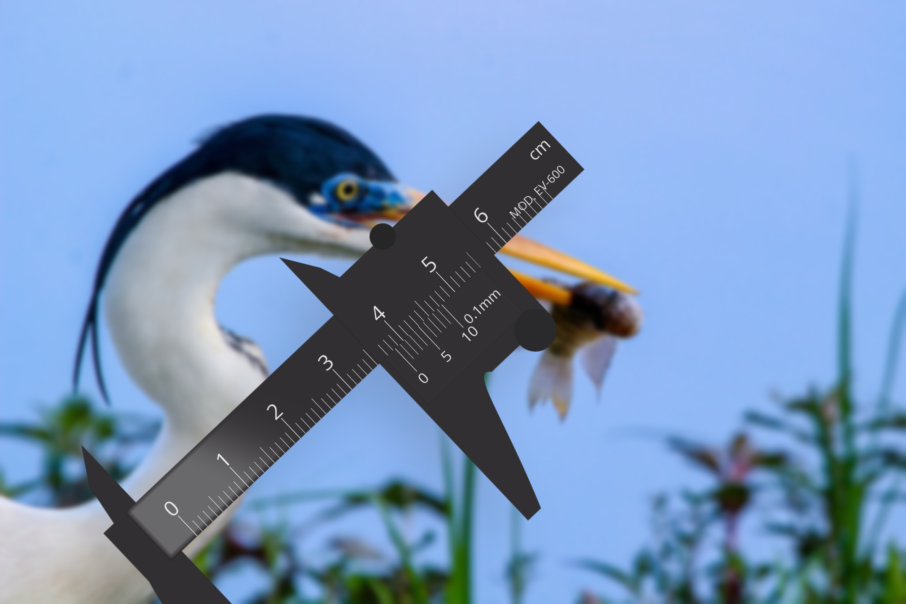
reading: 38.4 mm
